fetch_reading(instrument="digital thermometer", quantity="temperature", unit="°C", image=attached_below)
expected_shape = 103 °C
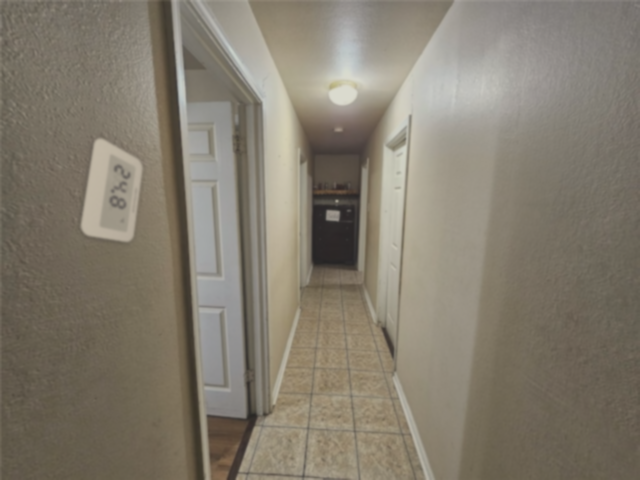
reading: 24.8 °C
